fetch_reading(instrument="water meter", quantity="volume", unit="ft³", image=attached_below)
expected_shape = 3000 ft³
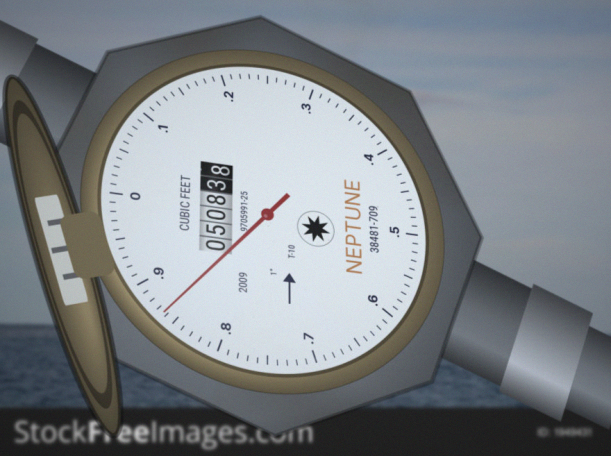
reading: 50837.86 ft³
